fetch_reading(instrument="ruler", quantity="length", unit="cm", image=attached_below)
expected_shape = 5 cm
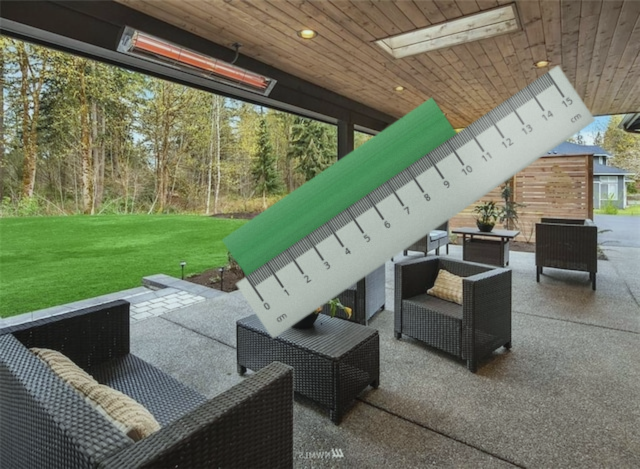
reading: 10.5 cm
